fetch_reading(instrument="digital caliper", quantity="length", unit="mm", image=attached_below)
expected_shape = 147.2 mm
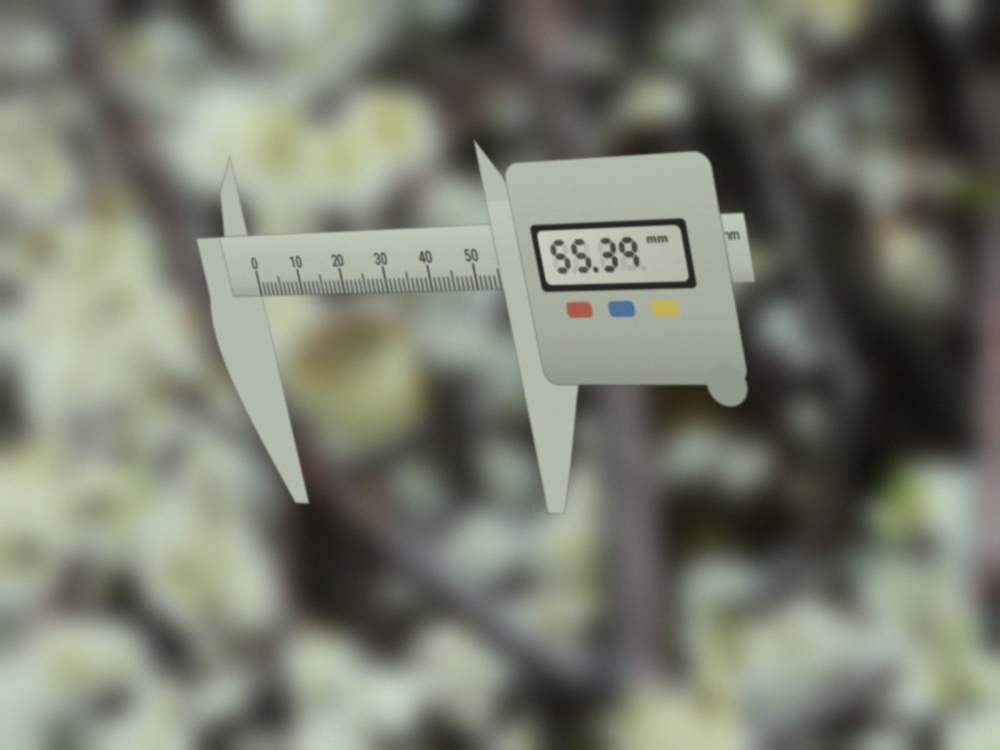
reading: 55.39 mm
